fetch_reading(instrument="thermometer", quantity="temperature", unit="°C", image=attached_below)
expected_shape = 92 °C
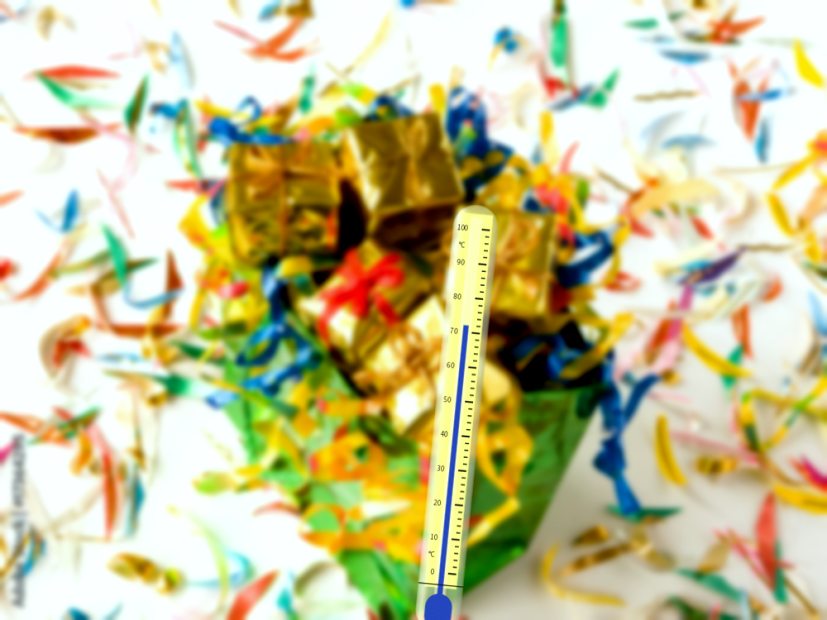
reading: 72 °C
